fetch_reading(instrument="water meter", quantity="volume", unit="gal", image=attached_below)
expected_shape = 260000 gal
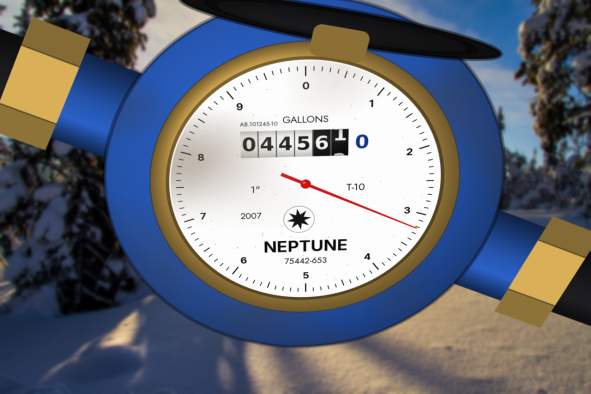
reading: 445613.2 gal
